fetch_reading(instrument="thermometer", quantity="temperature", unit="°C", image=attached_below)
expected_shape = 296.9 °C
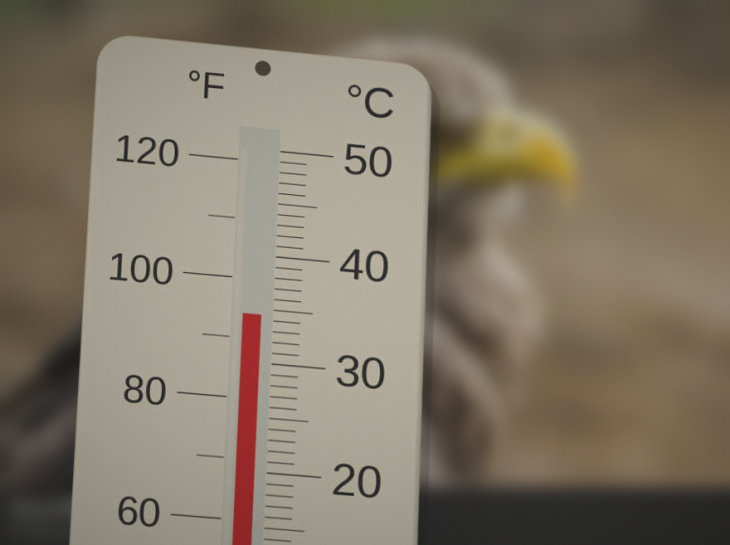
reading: 34.5 °C
